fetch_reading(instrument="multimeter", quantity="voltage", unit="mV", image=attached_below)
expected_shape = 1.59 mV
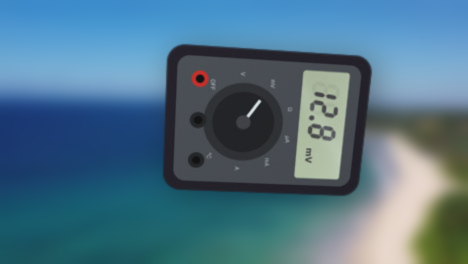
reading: 12.8 mV
